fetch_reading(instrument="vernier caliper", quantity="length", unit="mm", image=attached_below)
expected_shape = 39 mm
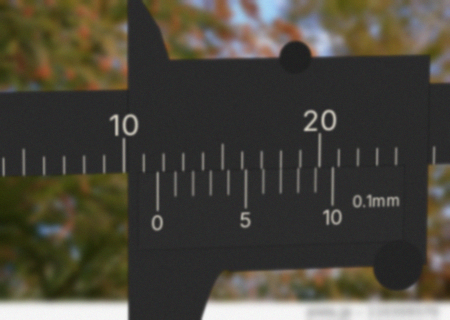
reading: 11.7 mm
